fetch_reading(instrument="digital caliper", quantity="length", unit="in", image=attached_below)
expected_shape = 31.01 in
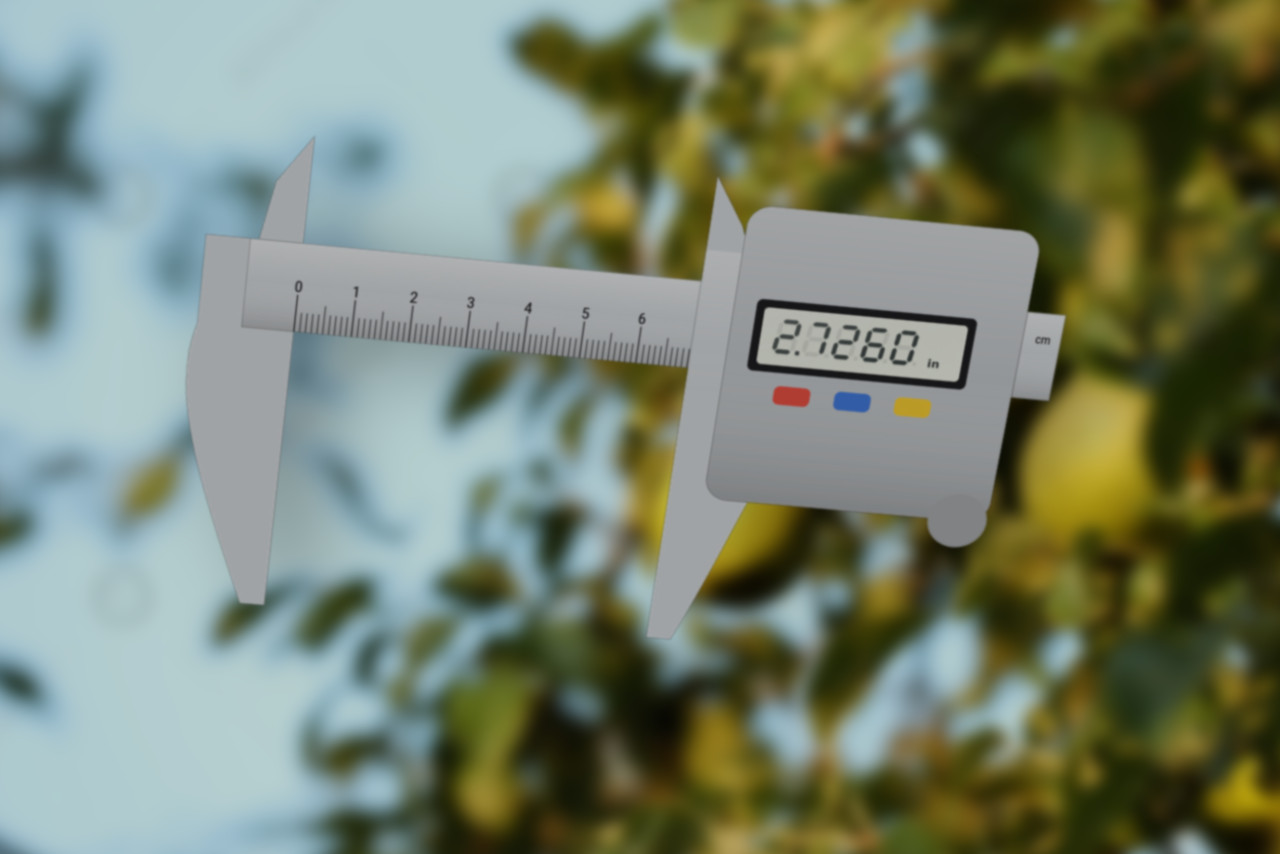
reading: 2.7260 in
